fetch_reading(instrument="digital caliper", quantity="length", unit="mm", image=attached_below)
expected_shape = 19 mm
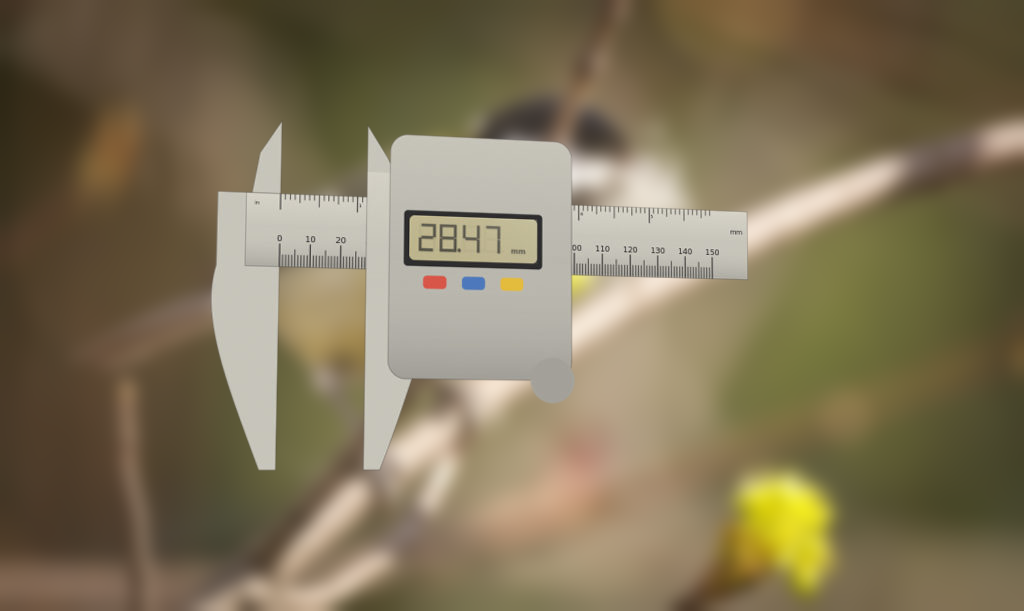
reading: 28.47 mm
